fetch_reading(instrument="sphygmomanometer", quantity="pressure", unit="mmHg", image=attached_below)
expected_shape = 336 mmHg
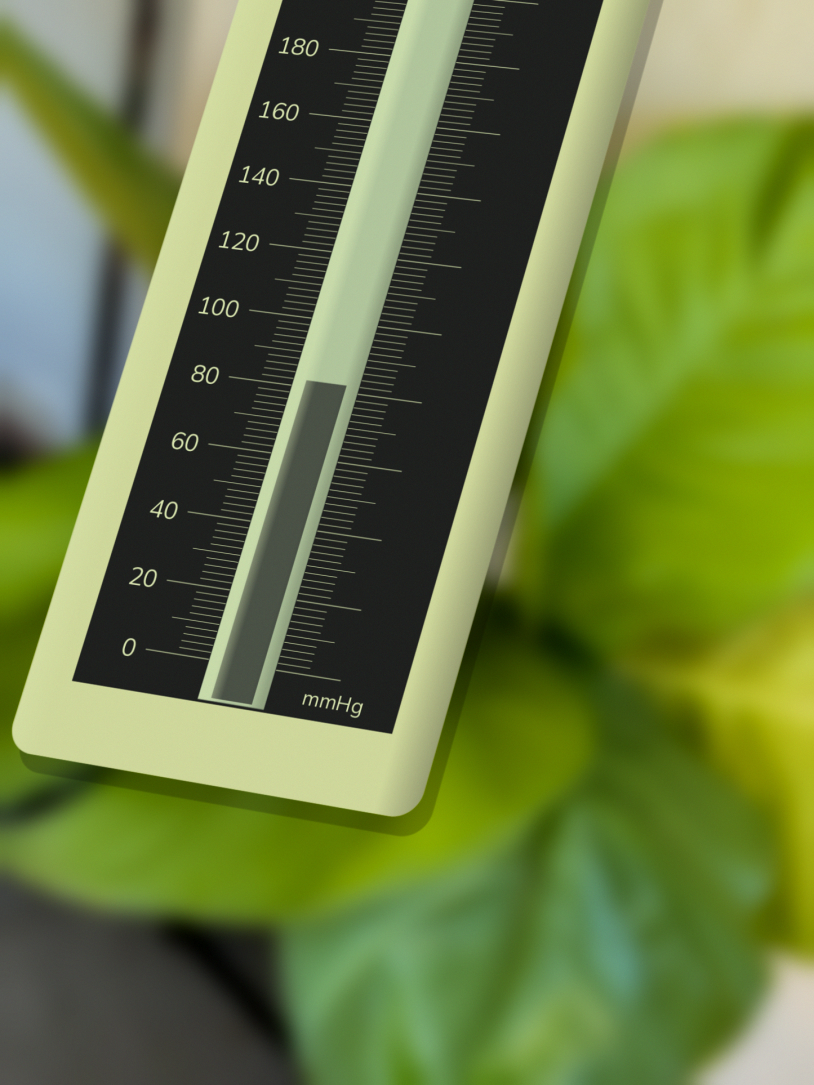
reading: 82 mmHg
